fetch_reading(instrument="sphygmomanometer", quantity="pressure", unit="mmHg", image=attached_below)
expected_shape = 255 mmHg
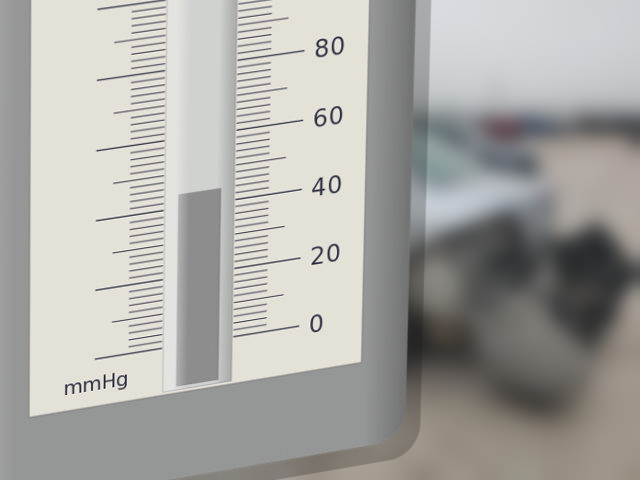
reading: 44 mmHg
